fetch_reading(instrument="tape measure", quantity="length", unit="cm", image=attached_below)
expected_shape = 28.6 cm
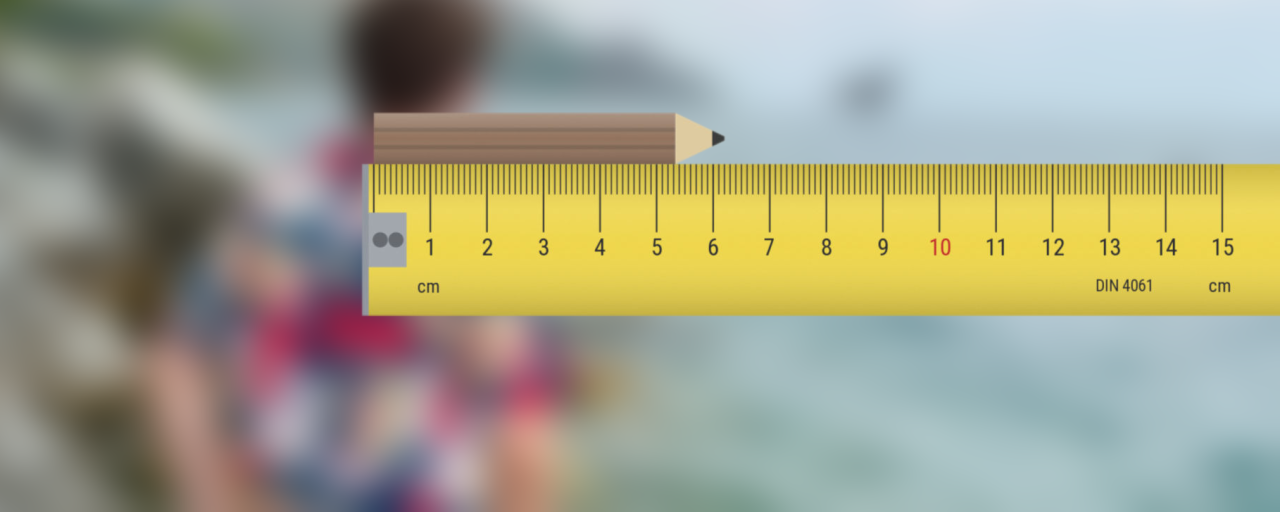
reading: 6.2 cm
